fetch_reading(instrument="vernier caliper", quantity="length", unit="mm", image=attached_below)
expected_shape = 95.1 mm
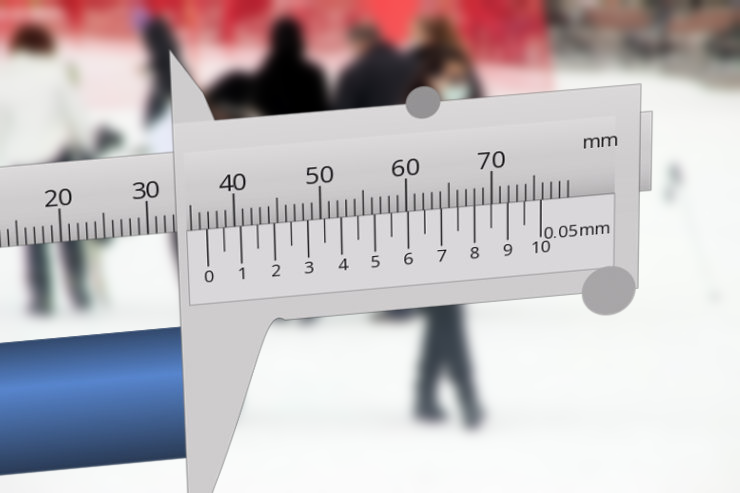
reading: 36.8 mm
